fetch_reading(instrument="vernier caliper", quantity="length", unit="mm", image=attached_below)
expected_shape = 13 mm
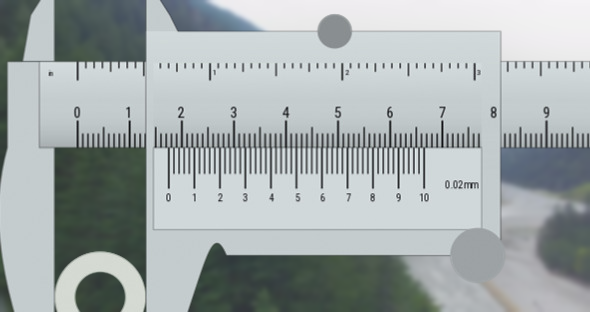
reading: 17.5 mm
